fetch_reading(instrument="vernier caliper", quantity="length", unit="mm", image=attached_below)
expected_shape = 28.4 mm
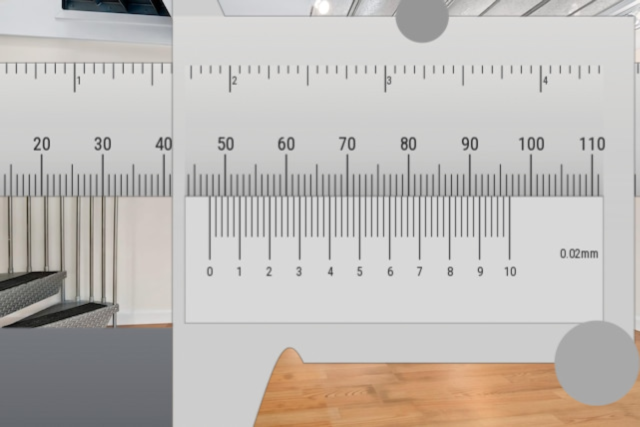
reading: 47.5 mm
